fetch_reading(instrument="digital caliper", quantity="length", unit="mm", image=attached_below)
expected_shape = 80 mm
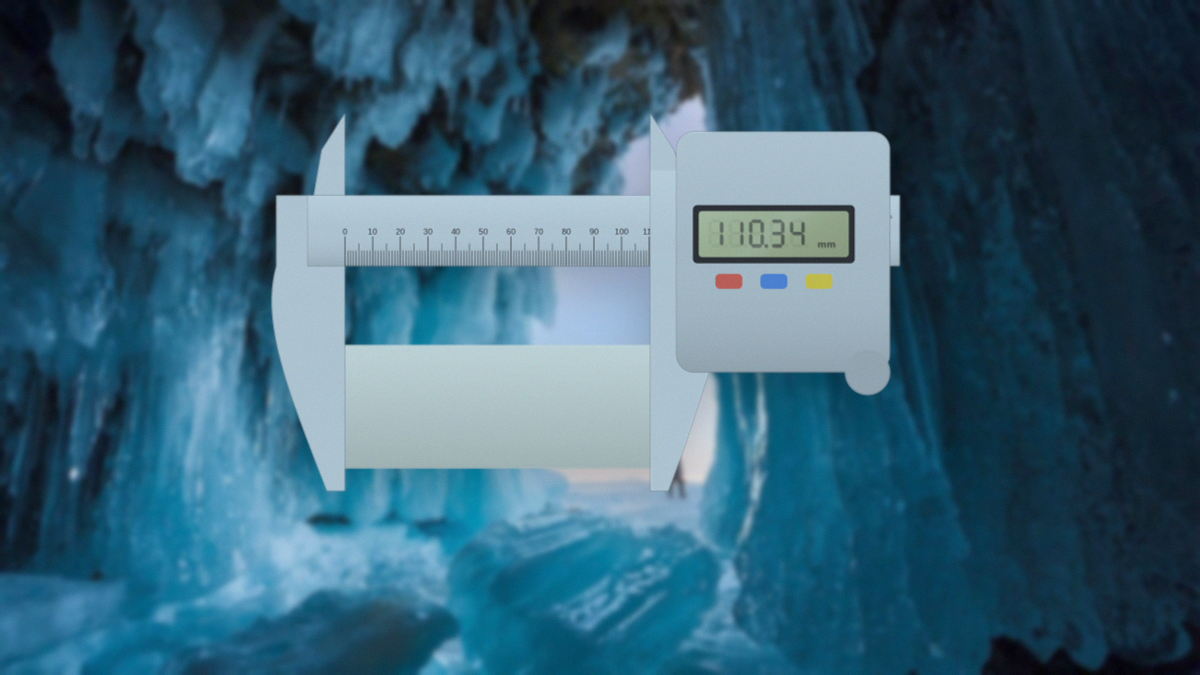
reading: 110.34 mm
